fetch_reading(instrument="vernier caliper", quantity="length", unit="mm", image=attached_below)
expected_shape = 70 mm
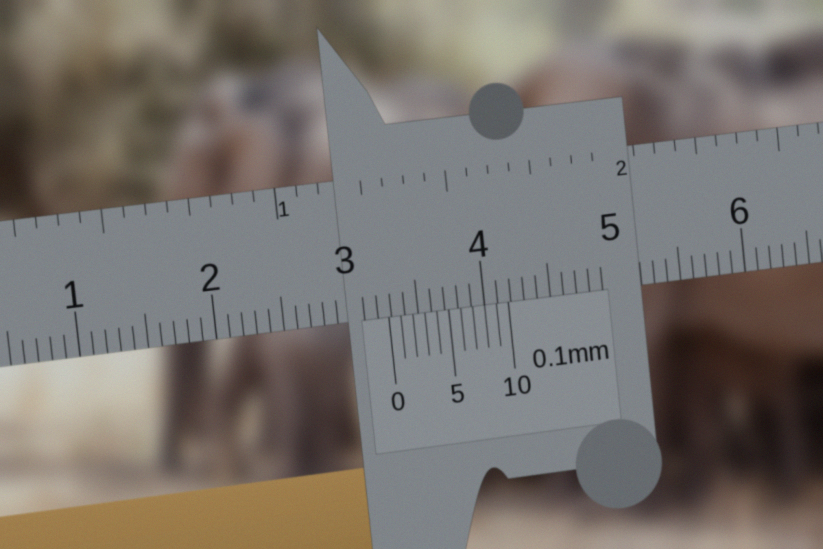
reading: 32.8 mm
